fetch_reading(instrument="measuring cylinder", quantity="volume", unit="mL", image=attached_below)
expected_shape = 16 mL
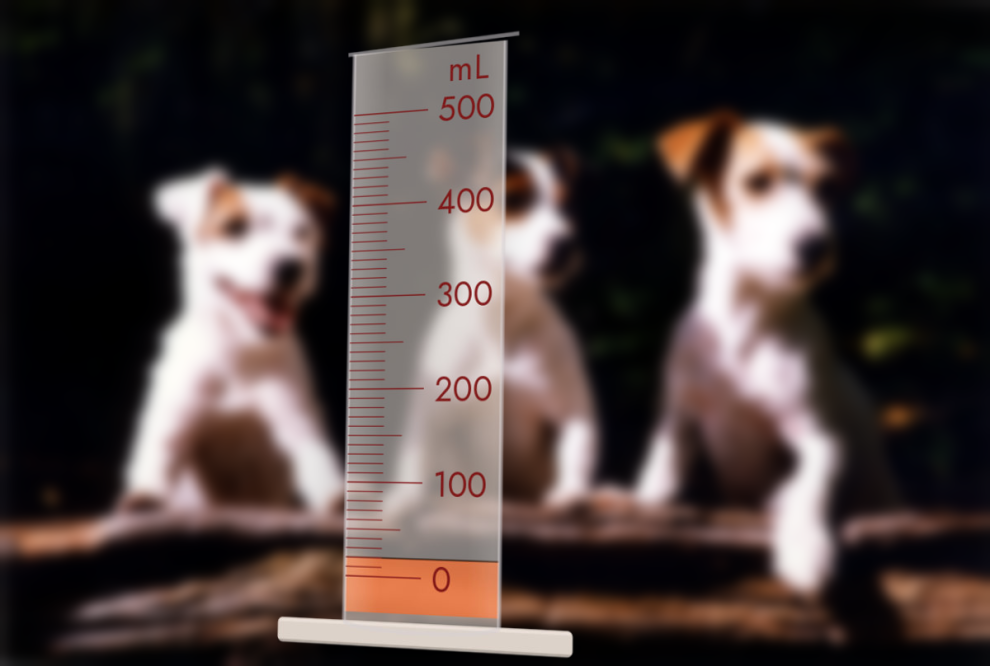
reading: 20 mL
